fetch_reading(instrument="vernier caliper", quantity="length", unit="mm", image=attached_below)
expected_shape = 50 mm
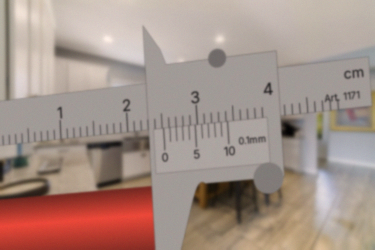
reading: 25.2 mm
